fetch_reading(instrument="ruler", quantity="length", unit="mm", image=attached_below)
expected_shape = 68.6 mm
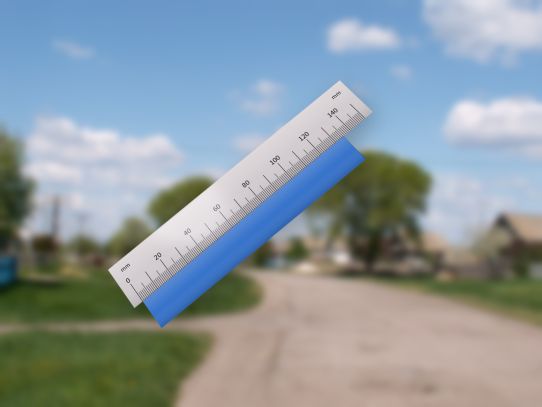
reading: 135 mm
